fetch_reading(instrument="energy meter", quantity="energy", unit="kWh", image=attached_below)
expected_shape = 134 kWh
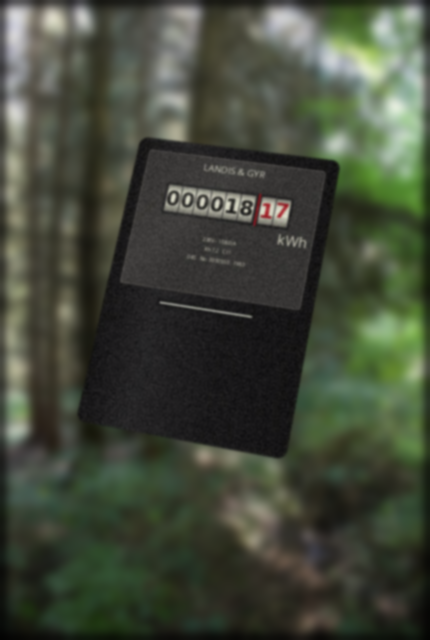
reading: 18.17 kWh
